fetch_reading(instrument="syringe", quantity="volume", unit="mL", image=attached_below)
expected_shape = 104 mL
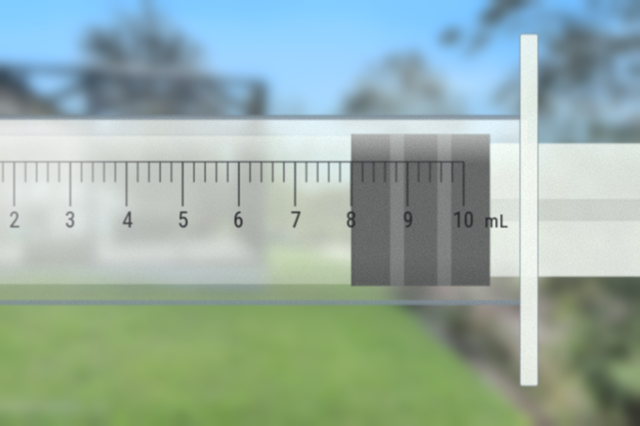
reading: 8 mL
